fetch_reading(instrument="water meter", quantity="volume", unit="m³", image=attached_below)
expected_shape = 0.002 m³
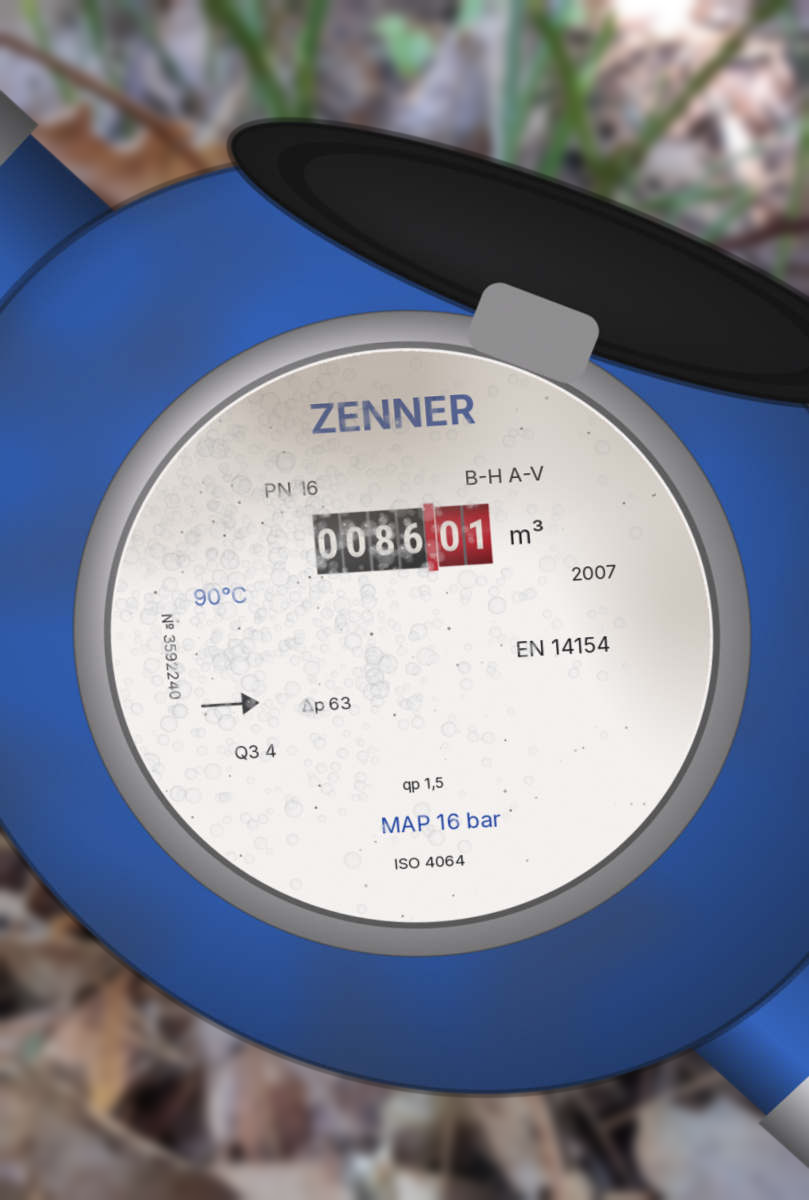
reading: 86.01 m³
